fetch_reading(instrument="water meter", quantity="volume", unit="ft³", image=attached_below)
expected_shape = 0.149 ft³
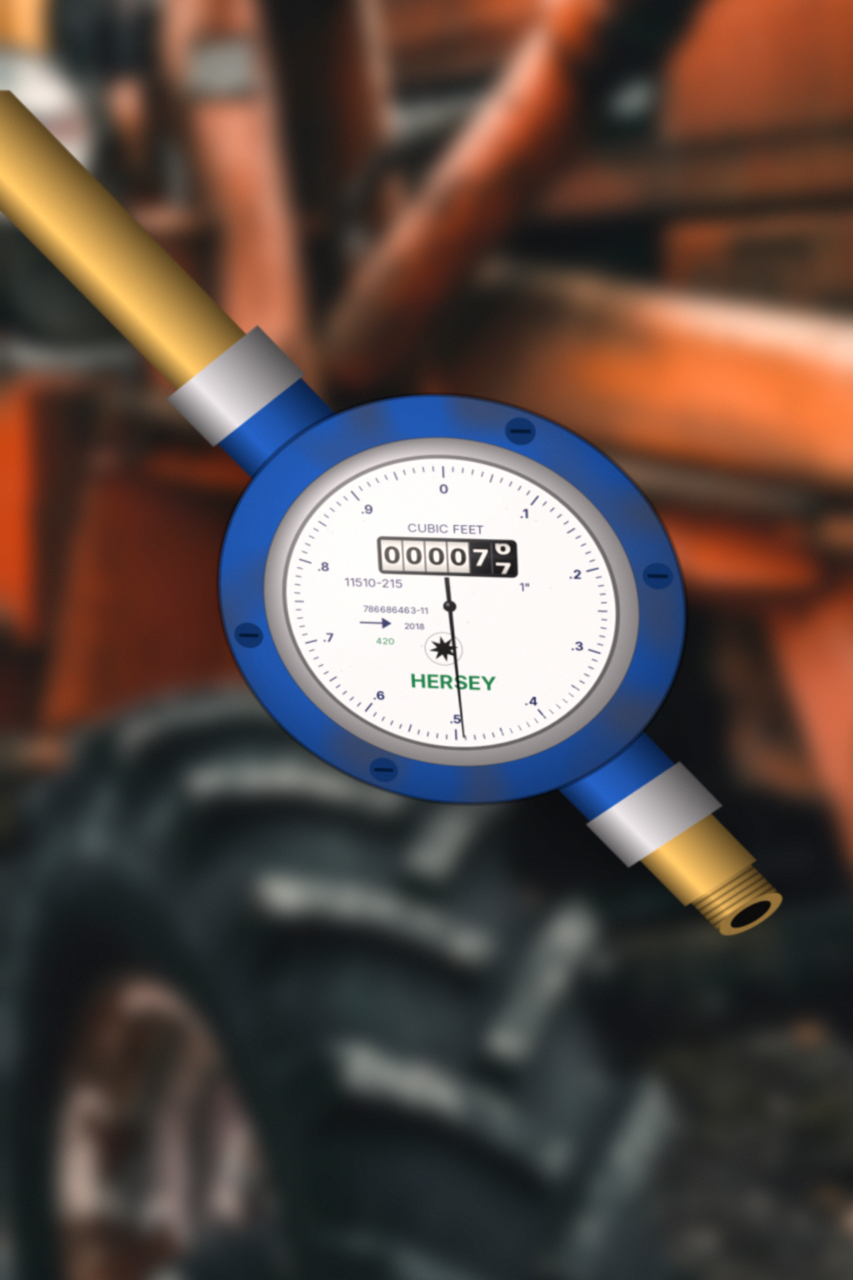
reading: 76.49 ft³
